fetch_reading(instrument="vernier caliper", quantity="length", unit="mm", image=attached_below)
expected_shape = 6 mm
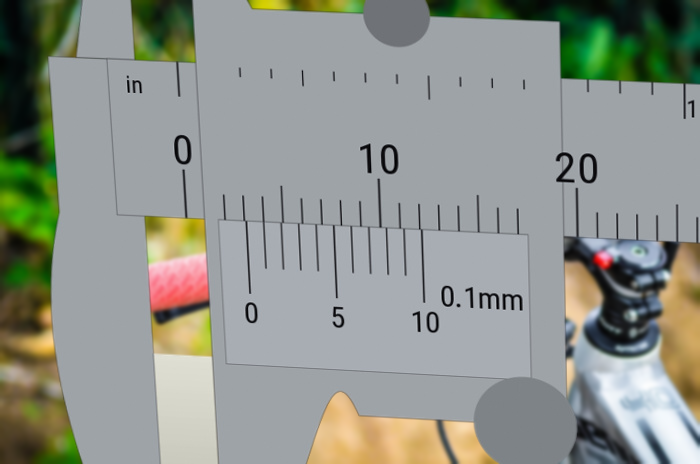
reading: 3.1 mm
